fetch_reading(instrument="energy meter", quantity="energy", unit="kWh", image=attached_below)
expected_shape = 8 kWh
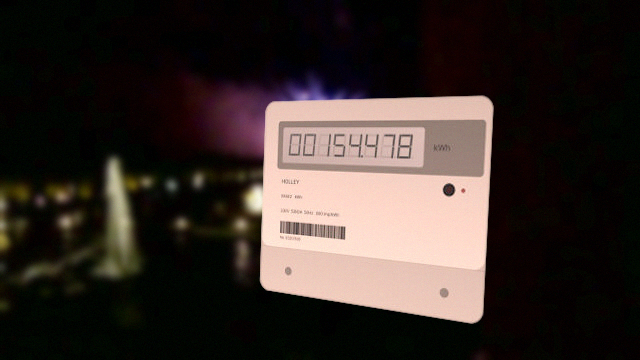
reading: 154.478 kWh
